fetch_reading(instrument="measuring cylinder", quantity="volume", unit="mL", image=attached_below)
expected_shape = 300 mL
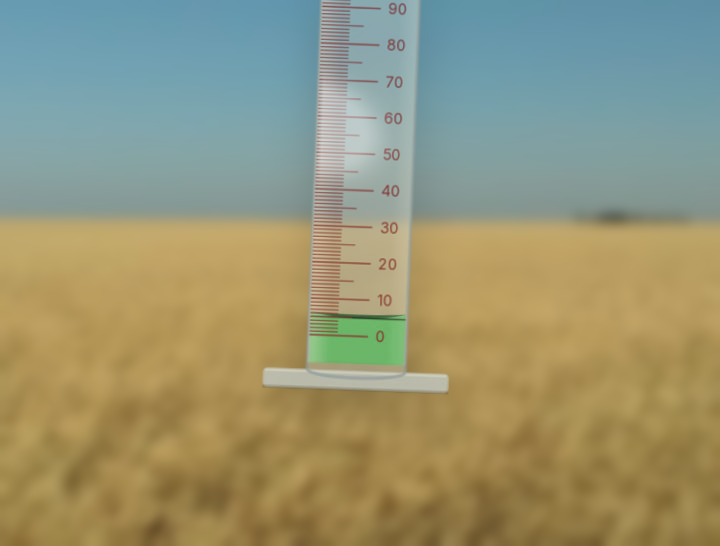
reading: 5 mL
